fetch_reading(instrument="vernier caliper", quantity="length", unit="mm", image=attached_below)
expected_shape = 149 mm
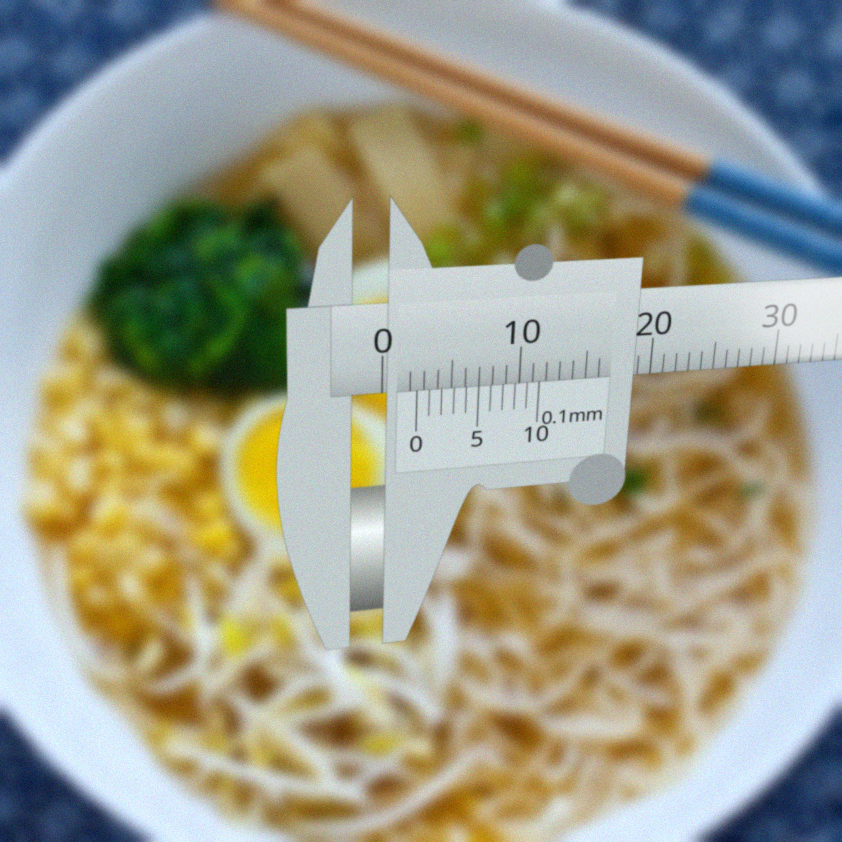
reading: 2.5 mm
